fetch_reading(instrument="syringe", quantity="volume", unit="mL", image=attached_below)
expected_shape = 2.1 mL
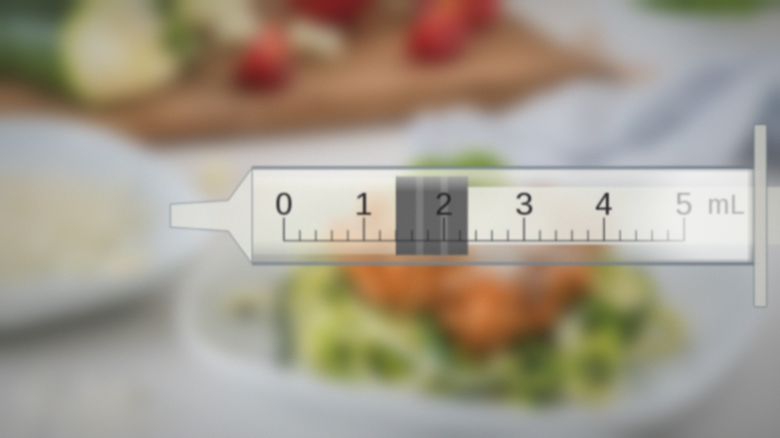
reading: 1.4 mL
